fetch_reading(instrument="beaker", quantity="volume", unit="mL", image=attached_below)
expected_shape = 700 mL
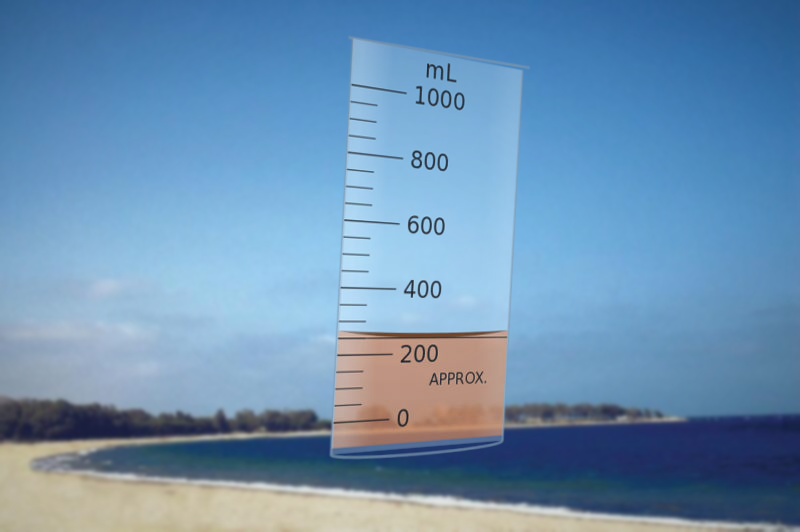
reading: 250 mL
